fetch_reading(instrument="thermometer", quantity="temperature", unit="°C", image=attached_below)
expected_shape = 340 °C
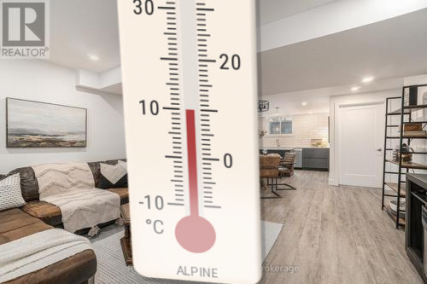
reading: 10 °C
